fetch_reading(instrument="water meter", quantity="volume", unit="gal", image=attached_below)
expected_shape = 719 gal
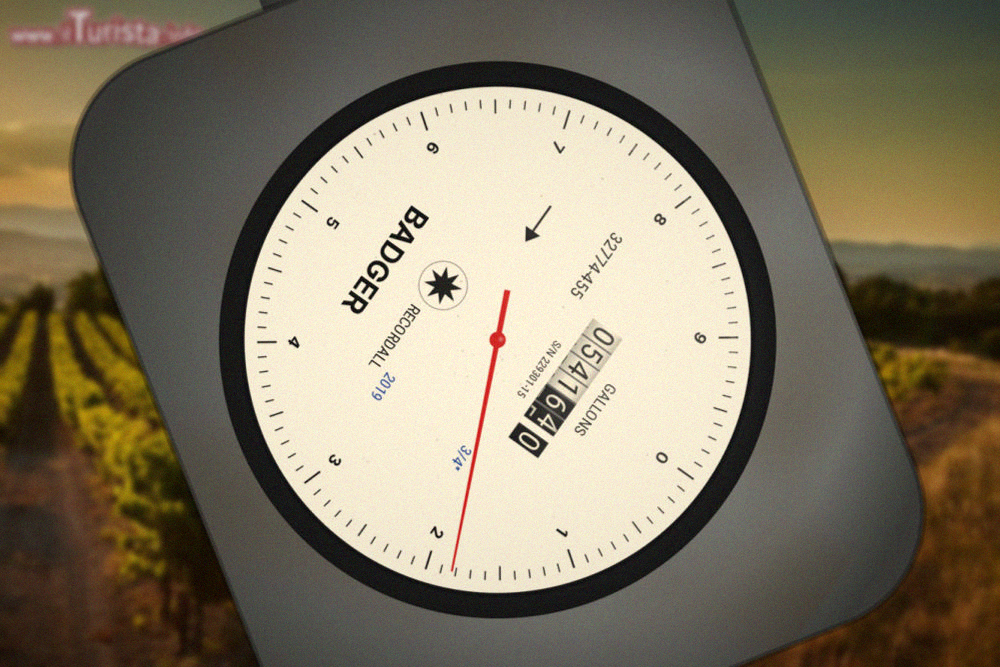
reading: 541641.8 gal
